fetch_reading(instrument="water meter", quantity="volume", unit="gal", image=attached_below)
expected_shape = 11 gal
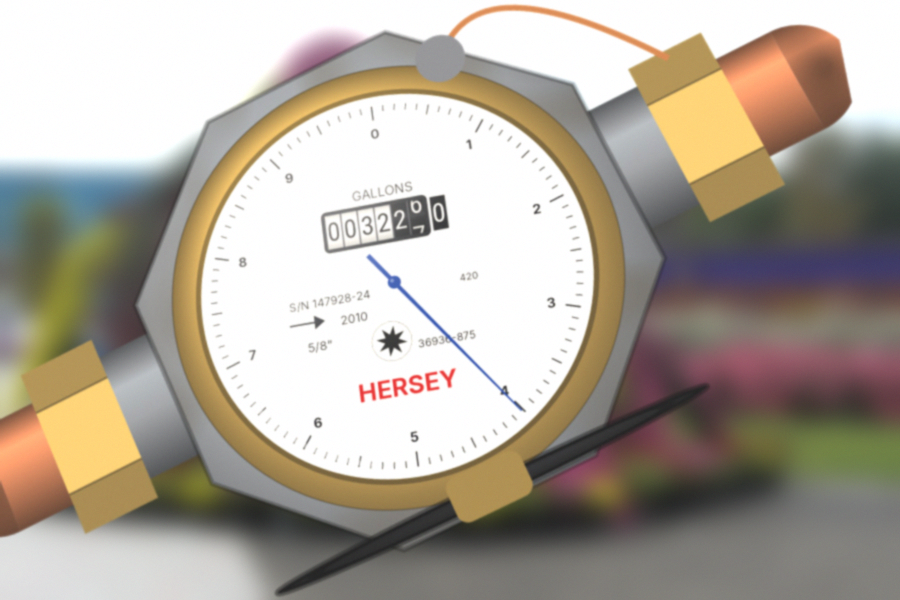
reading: 32264.0 gal
